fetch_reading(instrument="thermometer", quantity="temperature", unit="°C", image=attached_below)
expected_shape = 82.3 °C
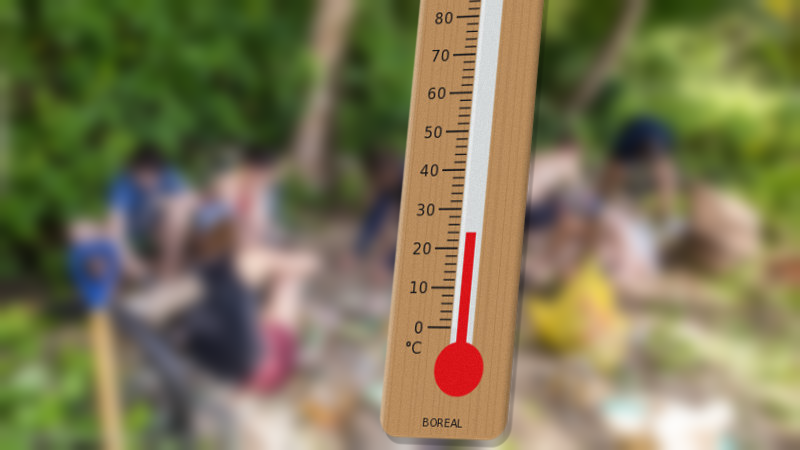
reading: 24 °C
